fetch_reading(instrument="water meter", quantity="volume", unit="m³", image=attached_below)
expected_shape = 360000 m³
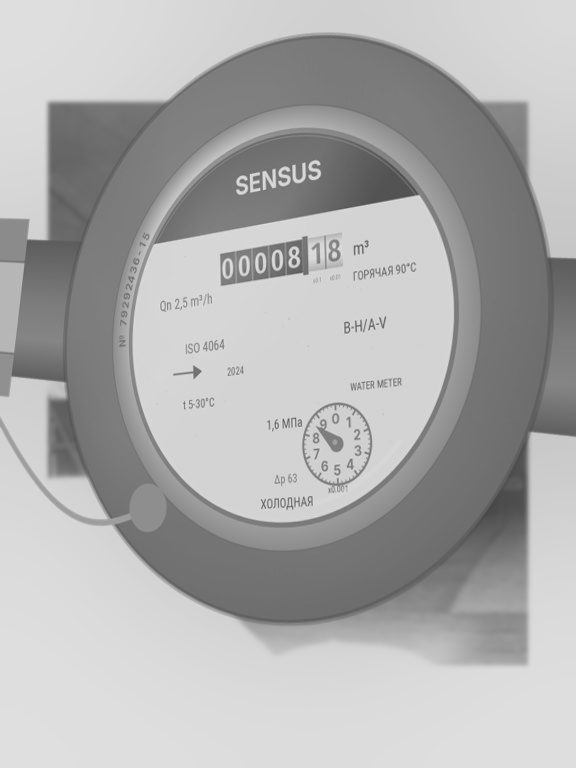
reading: 8.188 m³
